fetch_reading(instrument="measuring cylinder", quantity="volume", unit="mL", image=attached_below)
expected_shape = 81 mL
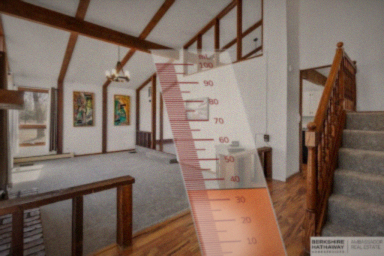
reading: 35 mL
